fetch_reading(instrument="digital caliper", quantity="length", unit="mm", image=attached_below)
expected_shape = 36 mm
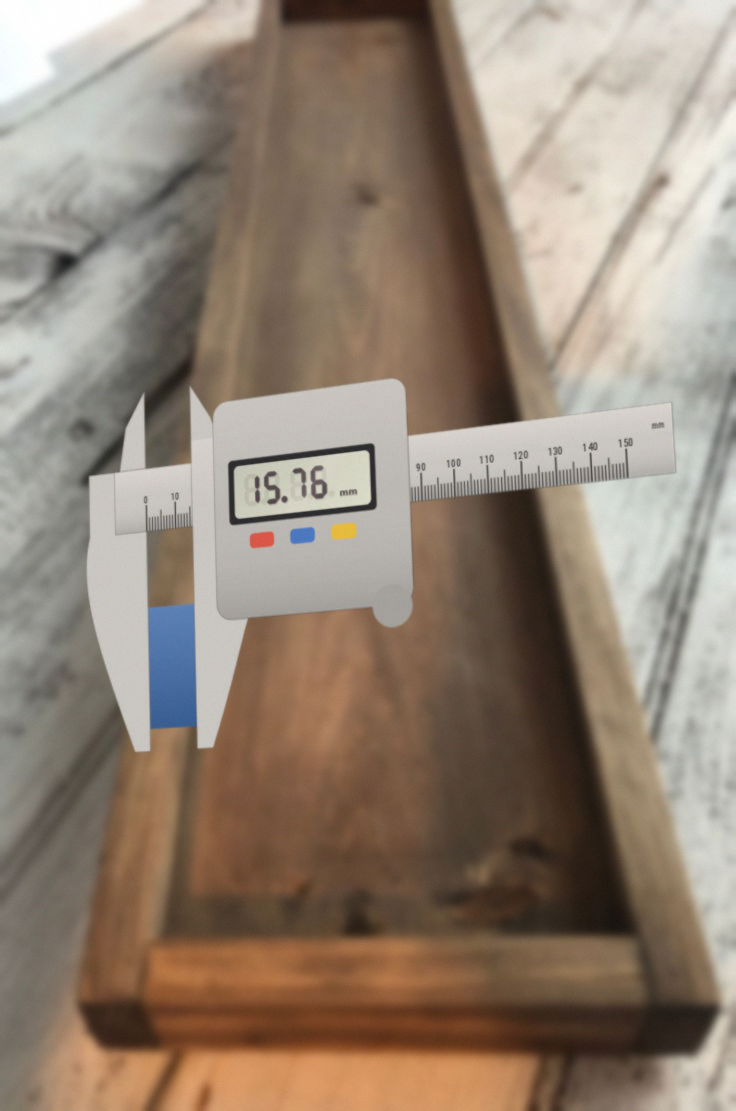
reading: 15.76 mm
